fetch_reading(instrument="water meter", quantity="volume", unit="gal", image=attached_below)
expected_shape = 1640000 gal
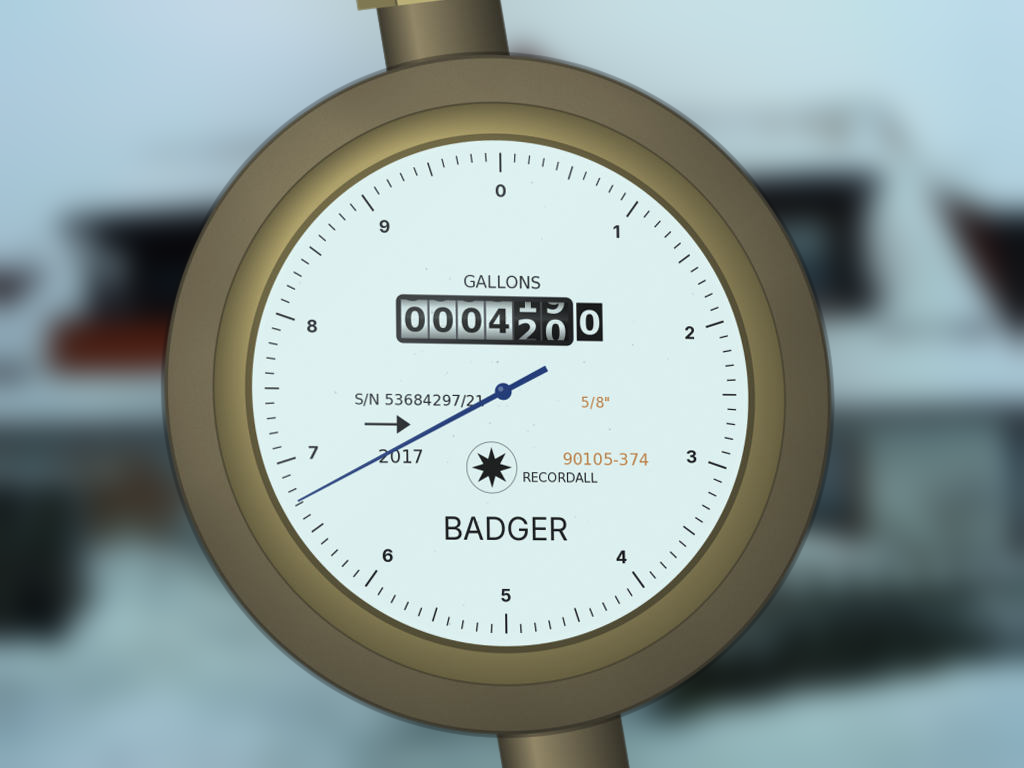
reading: 4196.7 gal
